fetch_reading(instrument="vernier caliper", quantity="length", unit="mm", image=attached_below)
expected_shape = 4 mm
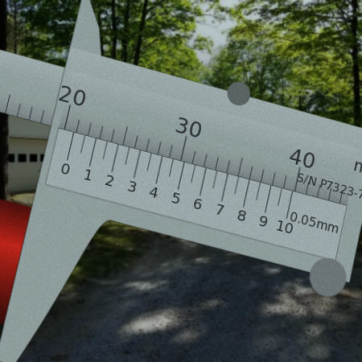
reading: 20.8 mm
